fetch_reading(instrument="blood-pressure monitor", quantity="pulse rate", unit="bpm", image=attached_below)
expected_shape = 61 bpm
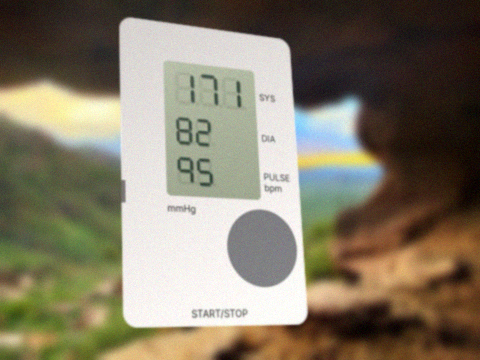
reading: 95 bpm
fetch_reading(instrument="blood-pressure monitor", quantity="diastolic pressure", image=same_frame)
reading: 82 mmHg
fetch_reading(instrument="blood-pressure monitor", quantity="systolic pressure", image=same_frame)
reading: 171 mmHg
